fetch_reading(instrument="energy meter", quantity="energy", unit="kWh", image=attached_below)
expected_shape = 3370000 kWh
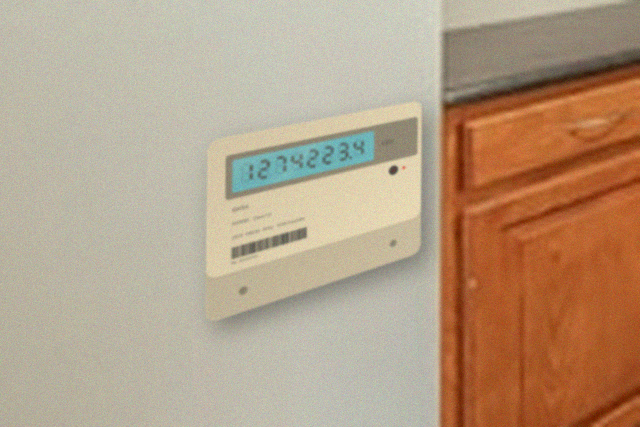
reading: 1274223.4 kWh
